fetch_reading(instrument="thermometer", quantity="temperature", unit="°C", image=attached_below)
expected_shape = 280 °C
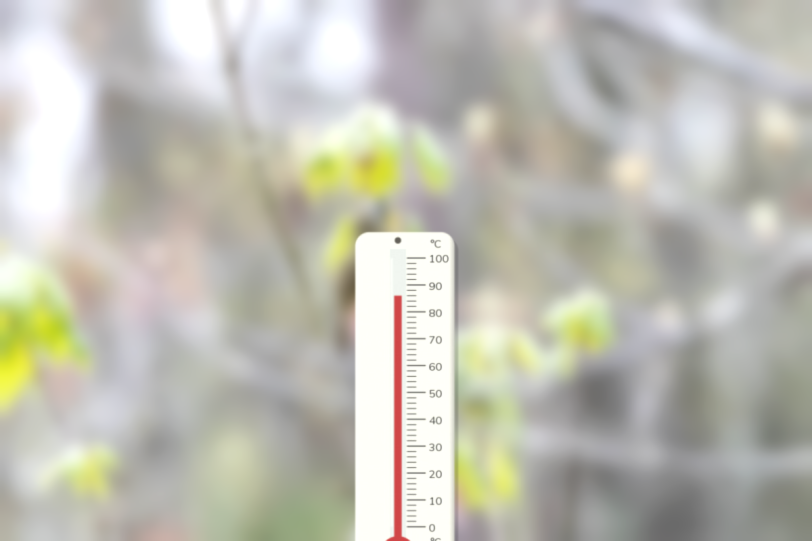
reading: 86 °C
